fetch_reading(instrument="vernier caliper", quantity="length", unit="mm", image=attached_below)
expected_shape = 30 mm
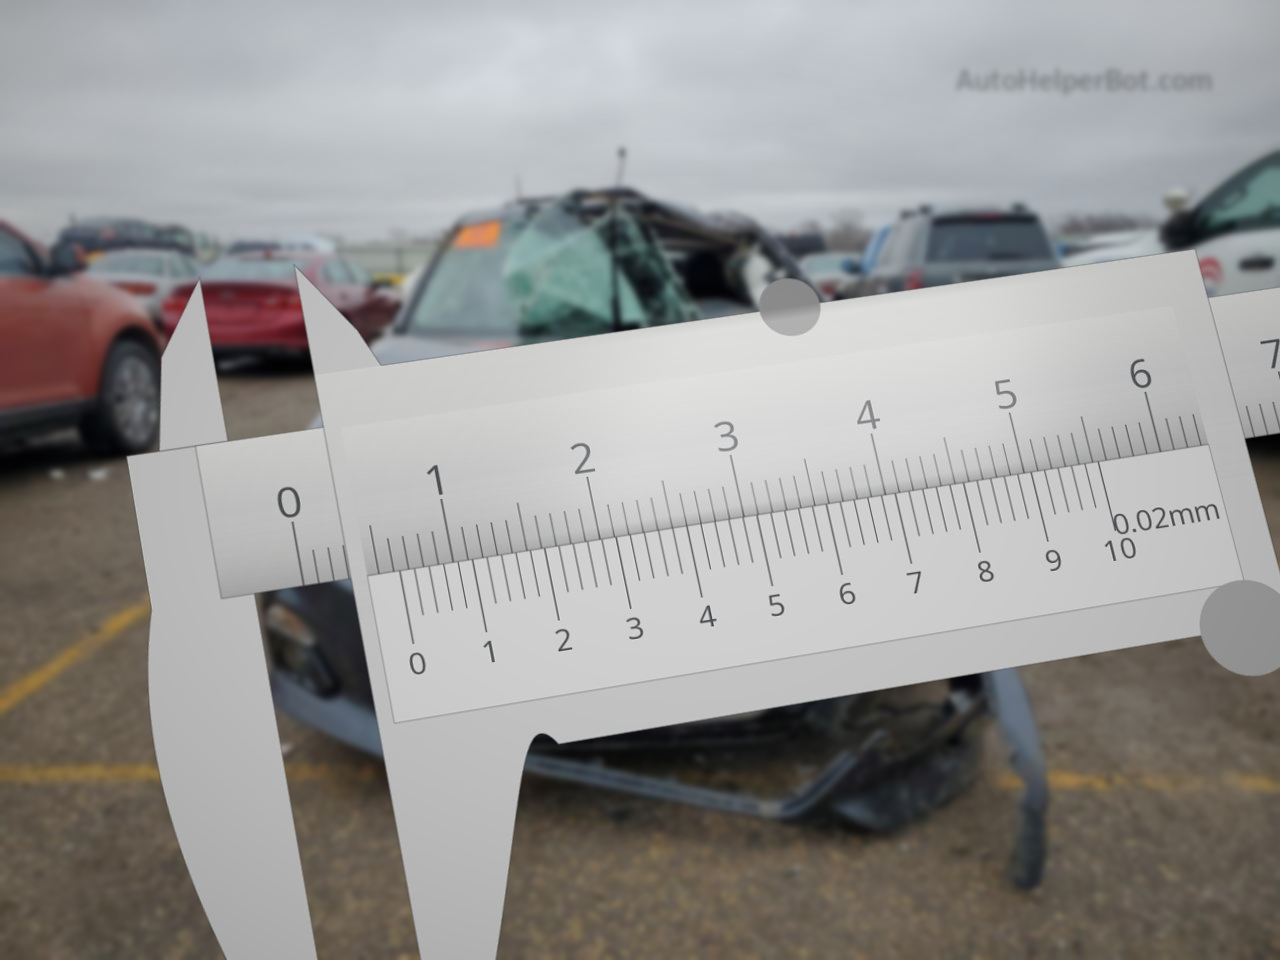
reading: 6.4 mm
